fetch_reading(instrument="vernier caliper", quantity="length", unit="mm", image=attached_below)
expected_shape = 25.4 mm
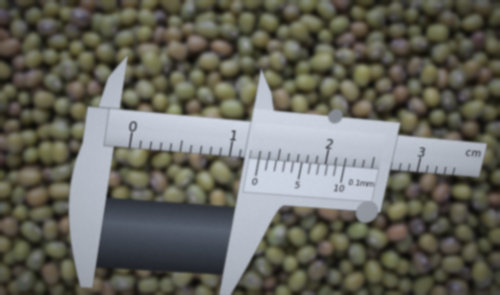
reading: 13.0 mm
